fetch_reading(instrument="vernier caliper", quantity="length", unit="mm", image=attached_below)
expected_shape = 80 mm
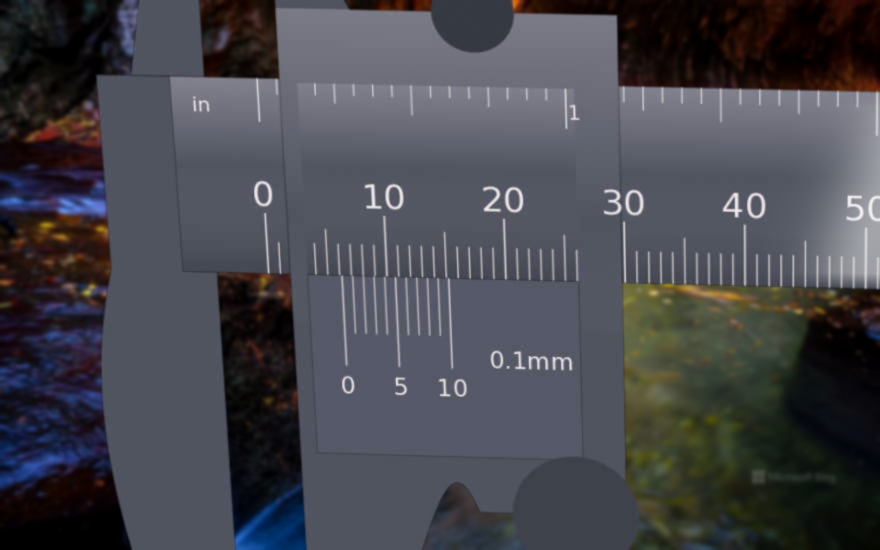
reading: 6.2 mm
